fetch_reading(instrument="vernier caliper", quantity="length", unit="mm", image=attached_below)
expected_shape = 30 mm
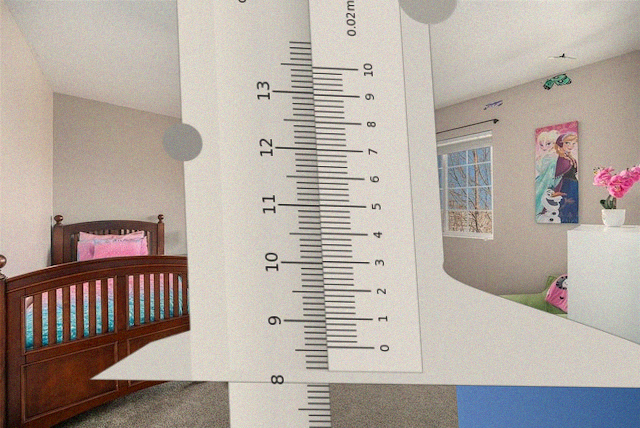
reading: 85.6 mm
